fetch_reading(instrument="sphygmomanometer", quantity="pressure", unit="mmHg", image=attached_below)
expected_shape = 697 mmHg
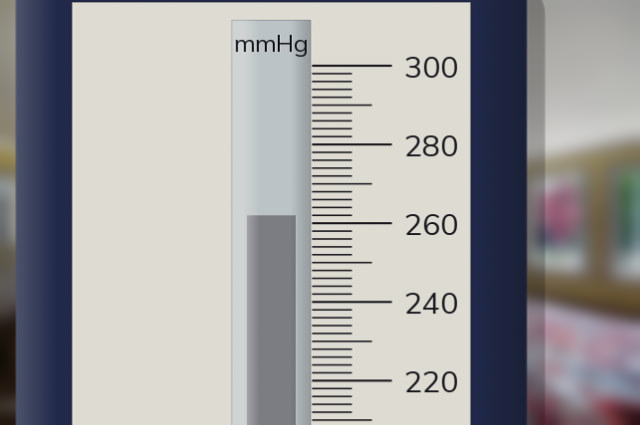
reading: 262 mmHg
